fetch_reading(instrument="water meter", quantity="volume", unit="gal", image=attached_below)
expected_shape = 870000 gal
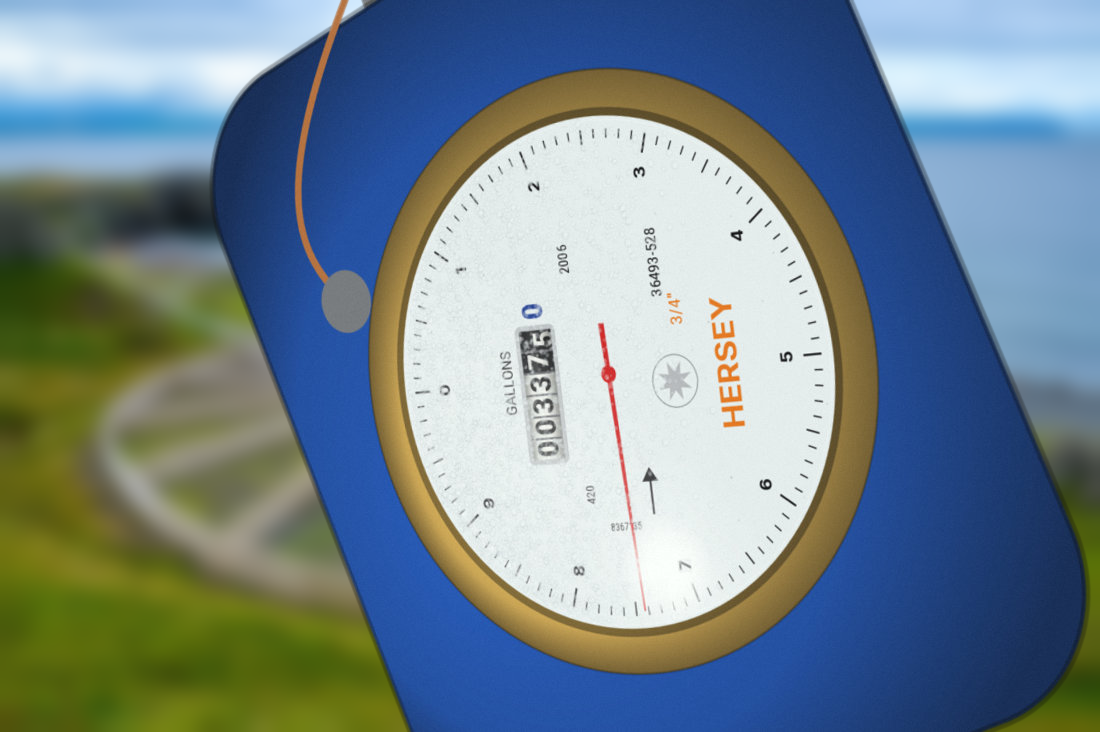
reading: 33747.4 gal
